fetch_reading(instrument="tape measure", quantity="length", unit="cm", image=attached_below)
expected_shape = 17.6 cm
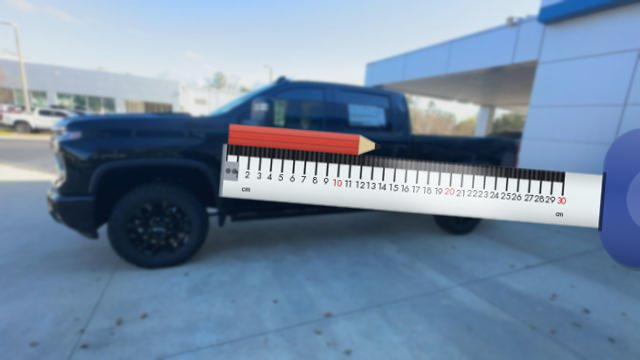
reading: 13.5 cm
